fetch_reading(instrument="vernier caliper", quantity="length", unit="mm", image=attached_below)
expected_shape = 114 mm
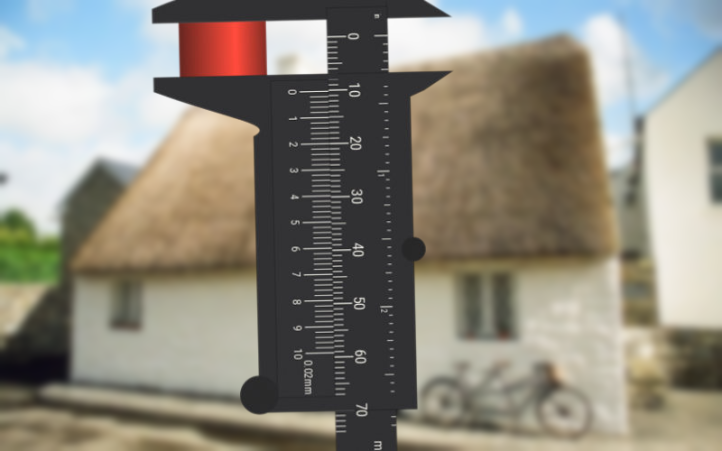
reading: 10.2 mm
